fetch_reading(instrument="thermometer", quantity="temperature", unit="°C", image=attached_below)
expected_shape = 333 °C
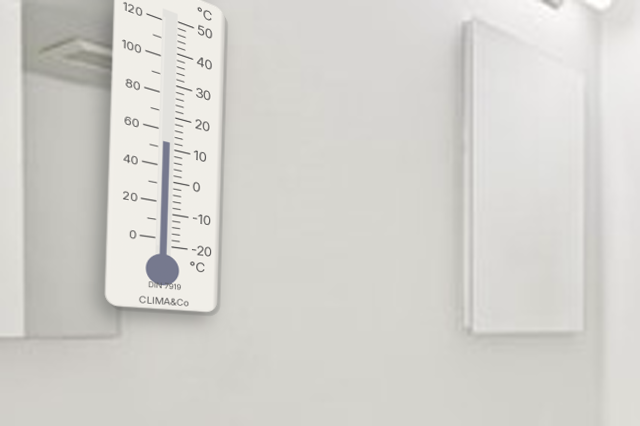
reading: 12 °C
